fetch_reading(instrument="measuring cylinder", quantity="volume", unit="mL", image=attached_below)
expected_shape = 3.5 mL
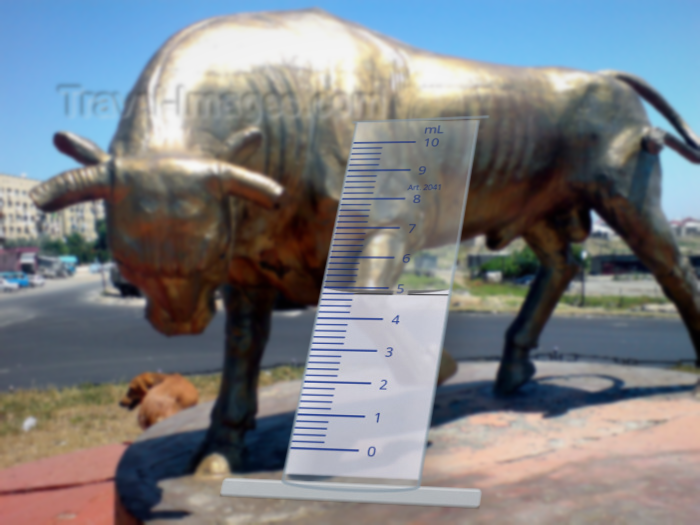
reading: 4.8 mL
